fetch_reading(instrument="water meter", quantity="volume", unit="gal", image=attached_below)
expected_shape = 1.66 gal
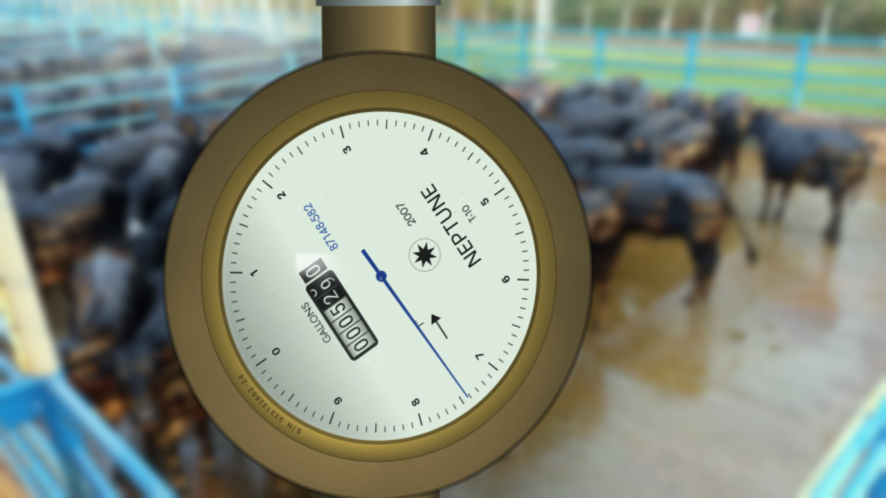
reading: 5287.4 gal
